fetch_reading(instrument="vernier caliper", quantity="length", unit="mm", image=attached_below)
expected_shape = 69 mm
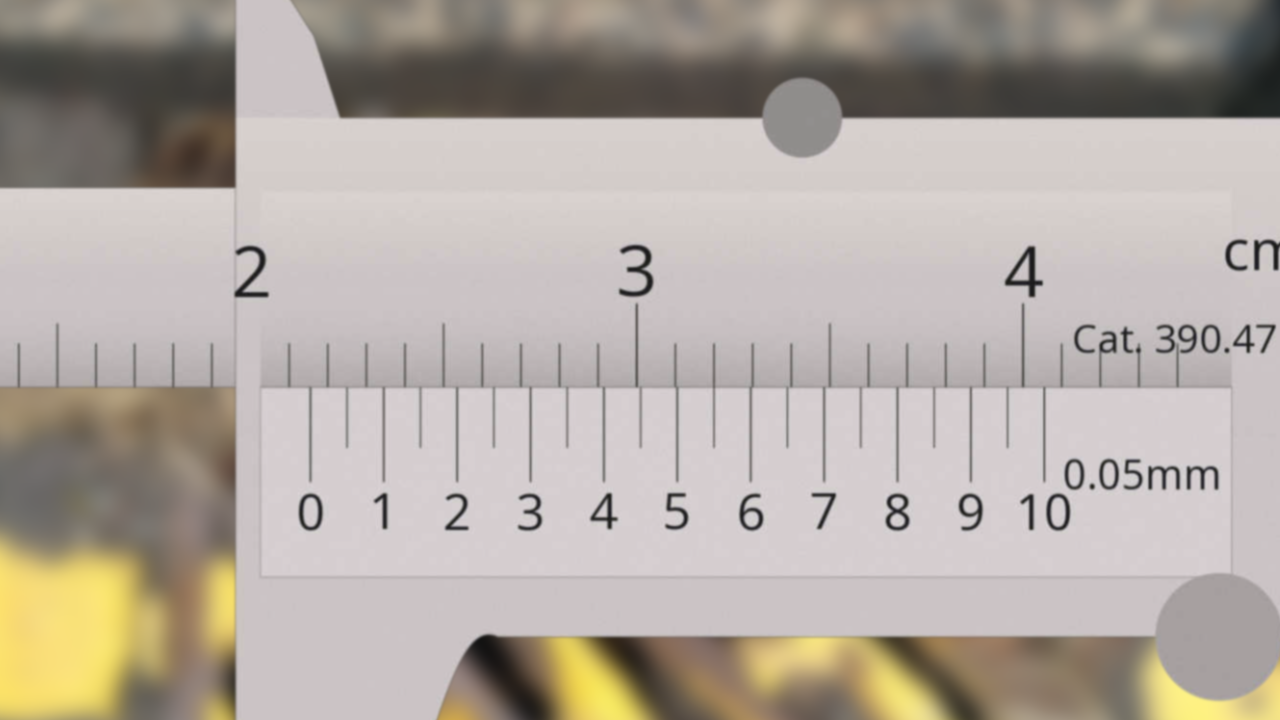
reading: 21.55 mm
